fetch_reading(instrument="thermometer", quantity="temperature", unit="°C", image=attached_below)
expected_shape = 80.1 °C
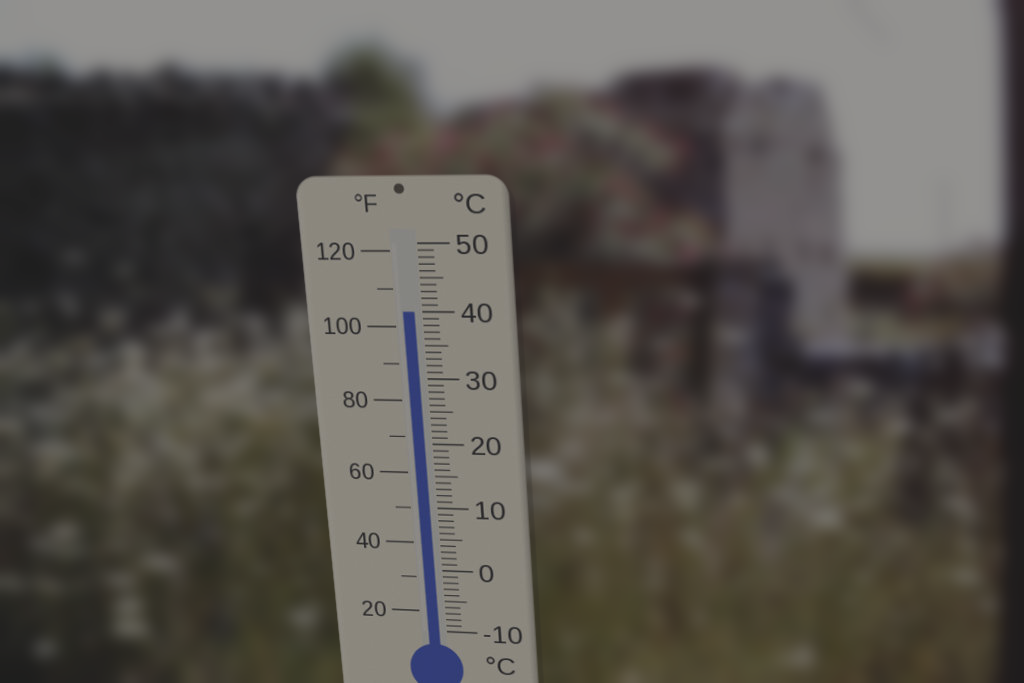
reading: 40 °C
